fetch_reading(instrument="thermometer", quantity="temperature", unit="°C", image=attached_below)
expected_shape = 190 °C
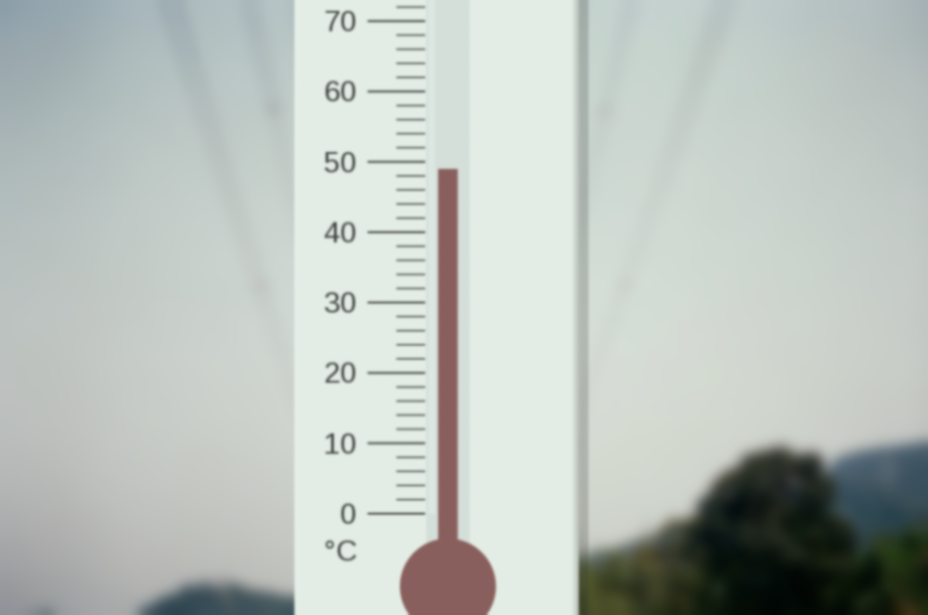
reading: 49 °C
